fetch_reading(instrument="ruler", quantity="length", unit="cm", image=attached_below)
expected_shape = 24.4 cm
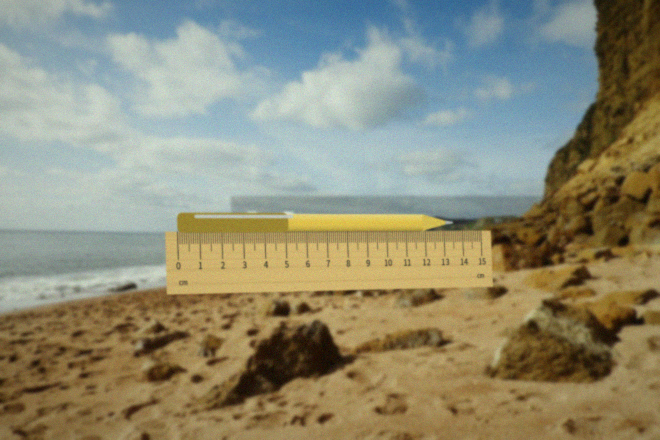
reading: 13.5 cm
